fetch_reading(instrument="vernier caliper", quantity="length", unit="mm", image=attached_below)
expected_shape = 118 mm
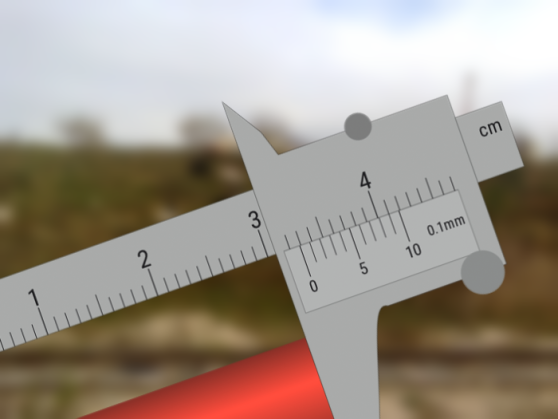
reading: 32.9 mm
